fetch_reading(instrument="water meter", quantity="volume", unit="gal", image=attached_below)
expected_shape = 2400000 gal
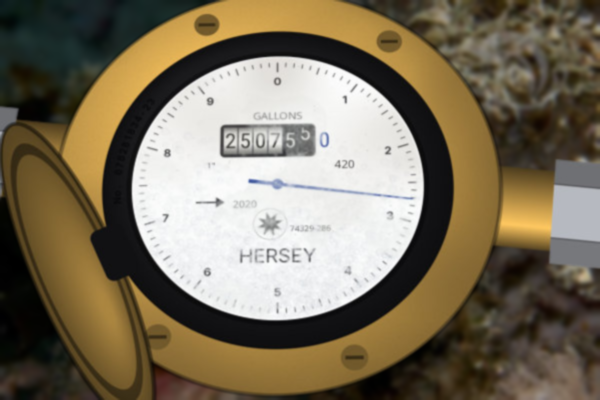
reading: 2507552.7 gal
